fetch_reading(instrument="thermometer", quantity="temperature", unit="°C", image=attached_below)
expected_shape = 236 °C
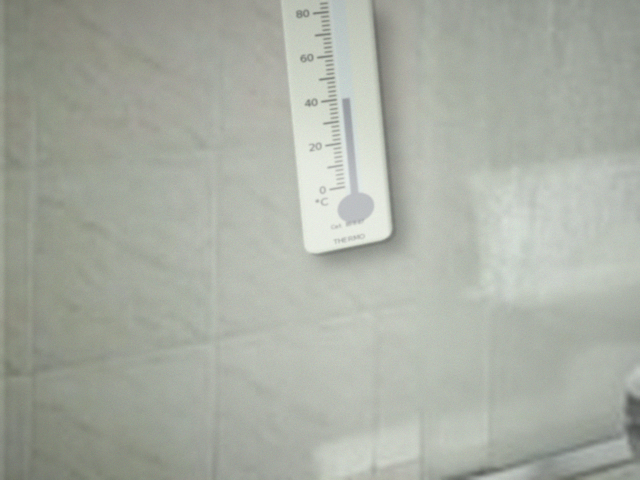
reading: 40 °C
